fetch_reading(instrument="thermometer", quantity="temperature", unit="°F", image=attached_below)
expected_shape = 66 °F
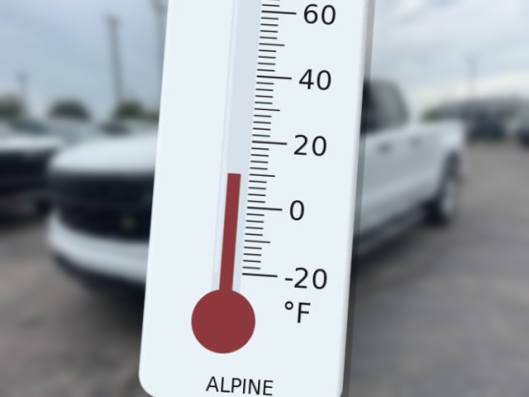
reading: 10 °F
